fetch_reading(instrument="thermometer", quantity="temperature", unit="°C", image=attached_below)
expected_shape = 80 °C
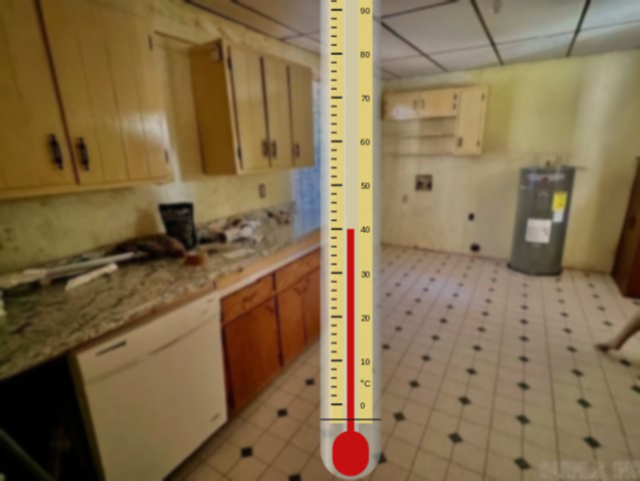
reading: 40 °C
